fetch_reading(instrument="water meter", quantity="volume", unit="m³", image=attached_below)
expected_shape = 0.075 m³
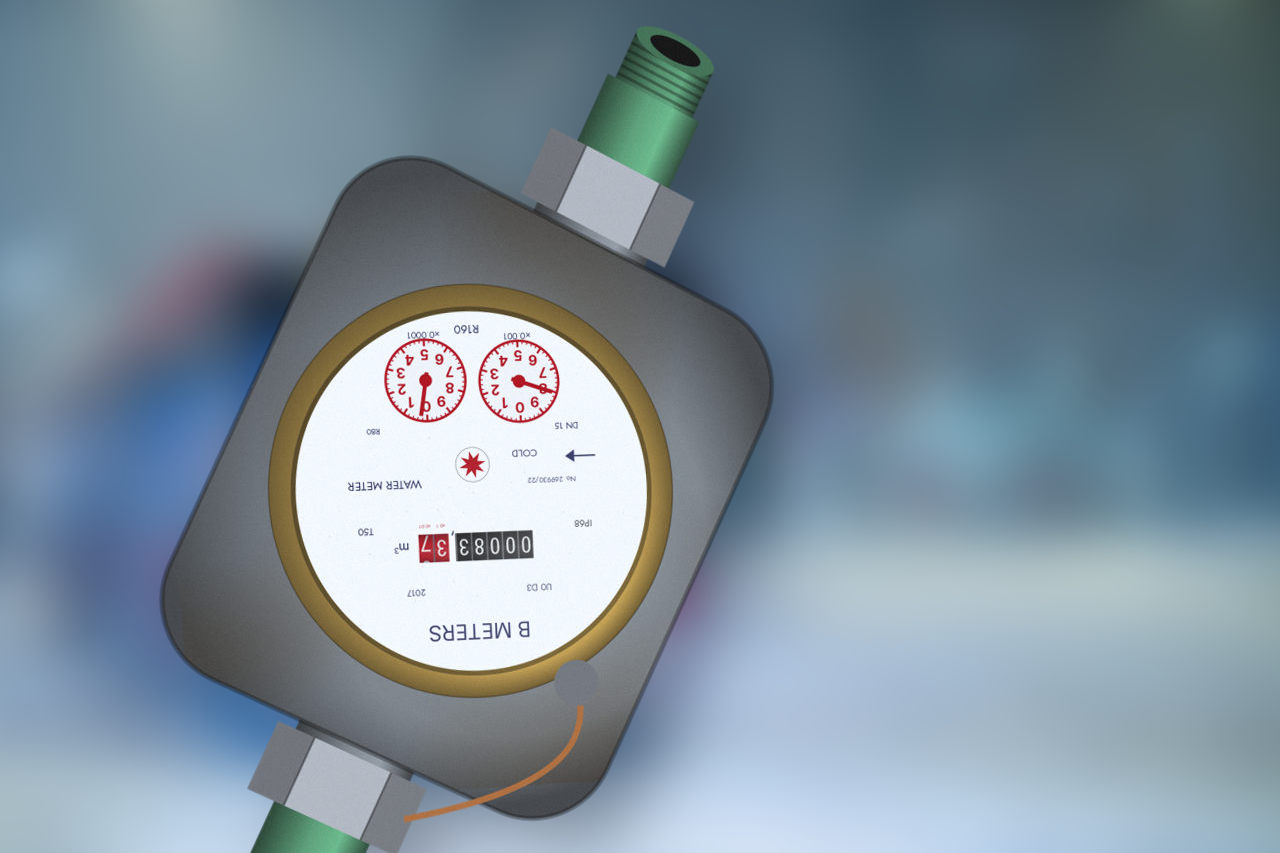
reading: 83.3680 m³
